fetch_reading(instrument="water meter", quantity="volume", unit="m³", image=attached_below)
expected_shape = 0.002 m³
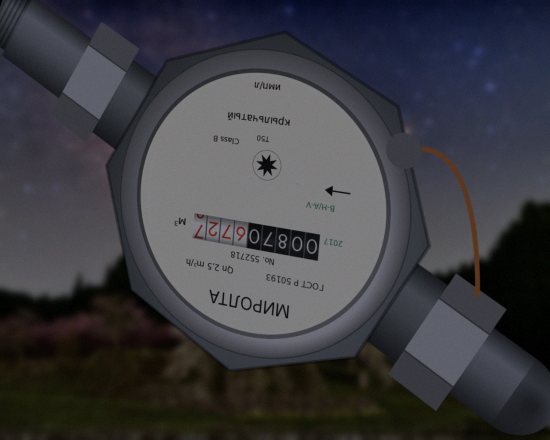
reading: 870.6727 m³
